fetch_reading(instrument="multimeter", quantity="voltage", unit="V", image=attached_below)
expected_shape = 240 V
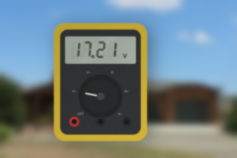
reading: 17.21 V
